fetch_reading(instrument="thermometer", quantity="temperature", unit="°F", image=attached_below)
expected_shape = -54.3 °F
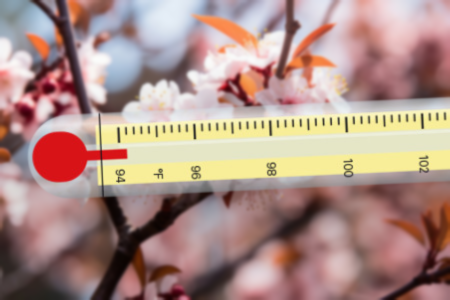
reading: 94.2 °F
